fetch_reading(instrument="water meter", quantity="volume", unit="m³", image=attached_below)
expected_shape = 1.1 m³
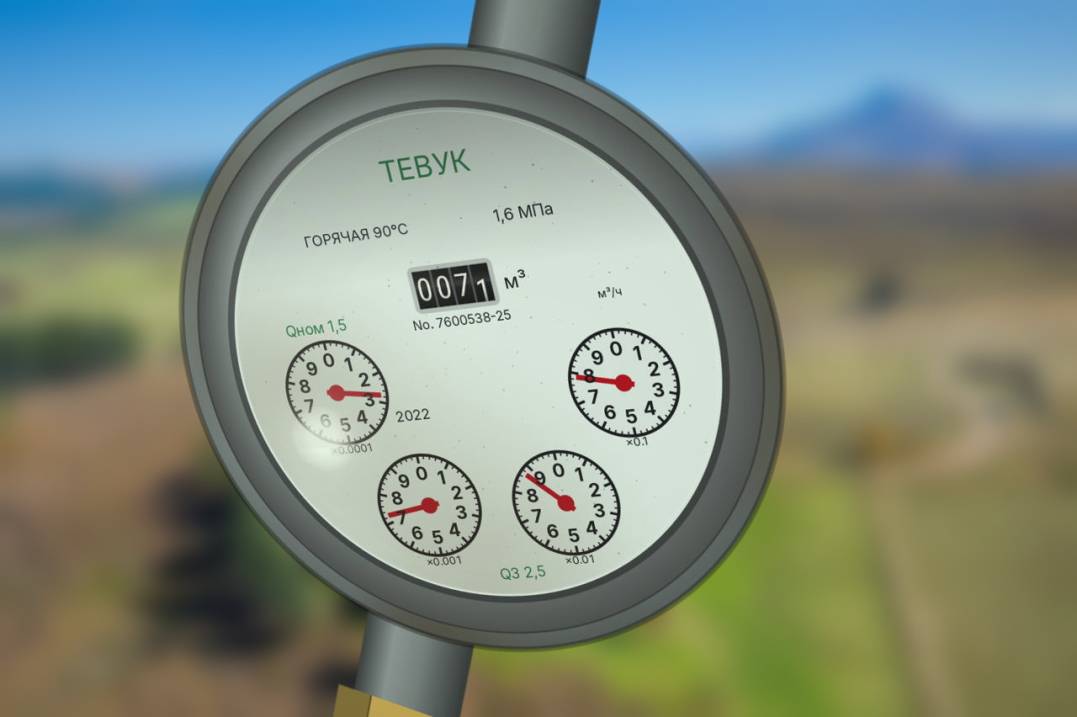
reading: 70.7872 m³
